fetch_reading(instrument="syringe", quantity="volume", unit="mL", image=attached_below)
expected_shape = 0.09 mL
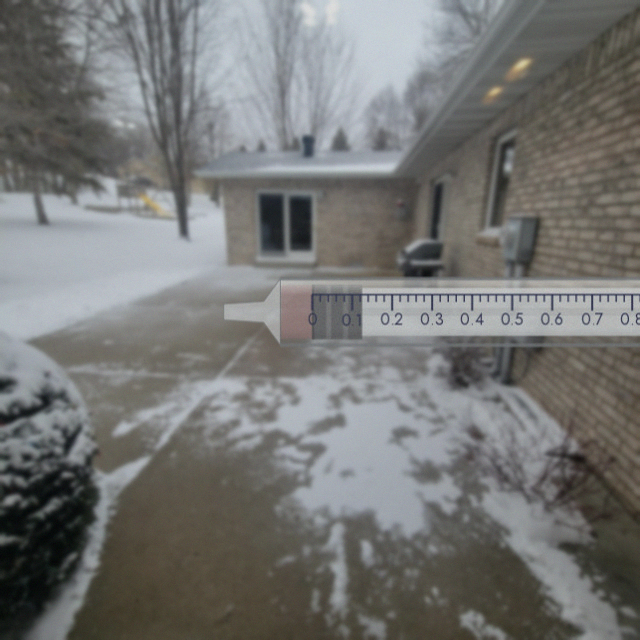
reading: 0 mL
